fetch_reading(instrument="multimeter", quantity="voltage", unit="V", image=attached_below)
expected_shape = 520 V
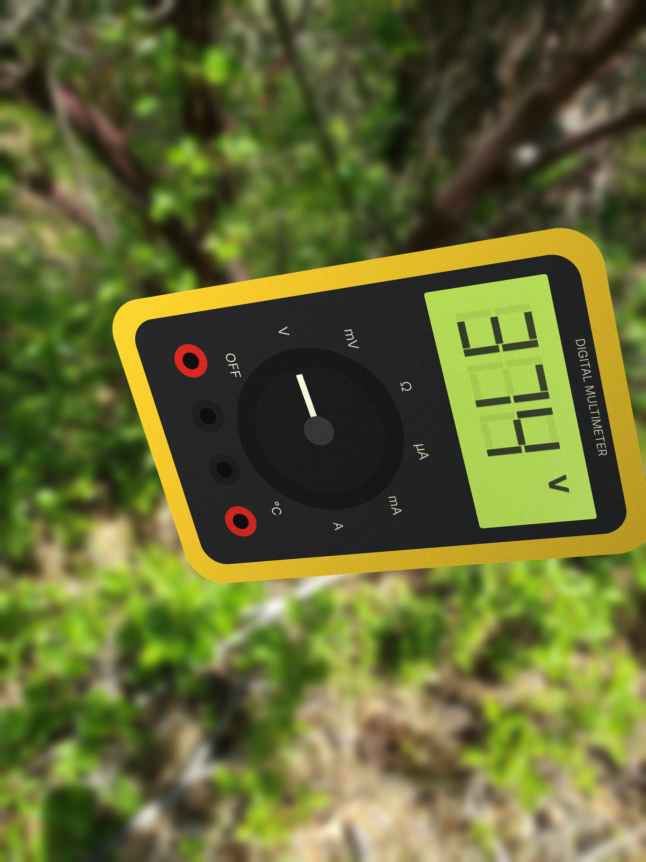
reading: 374 V
